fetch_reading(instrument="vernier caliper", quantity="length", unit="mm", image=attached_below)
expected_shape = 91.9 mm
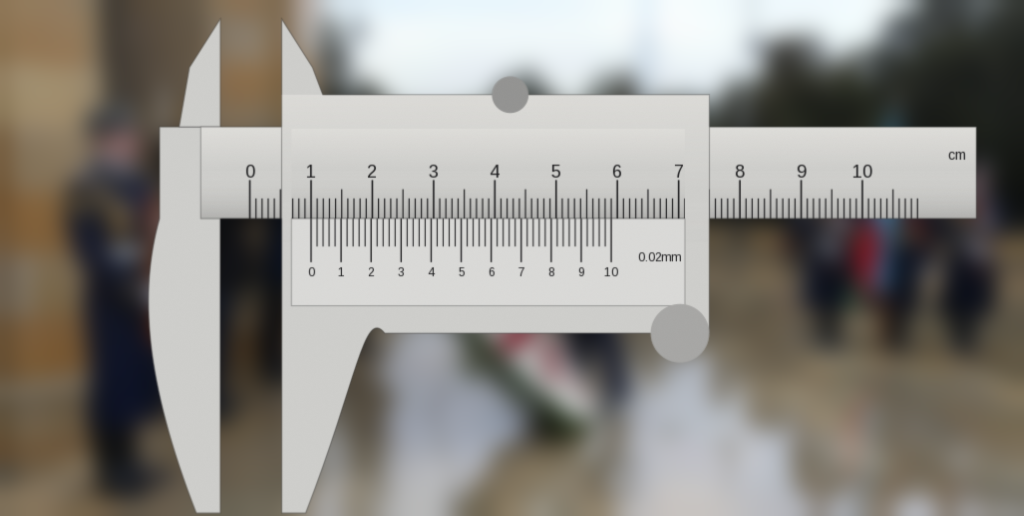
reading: 10.0 mm
